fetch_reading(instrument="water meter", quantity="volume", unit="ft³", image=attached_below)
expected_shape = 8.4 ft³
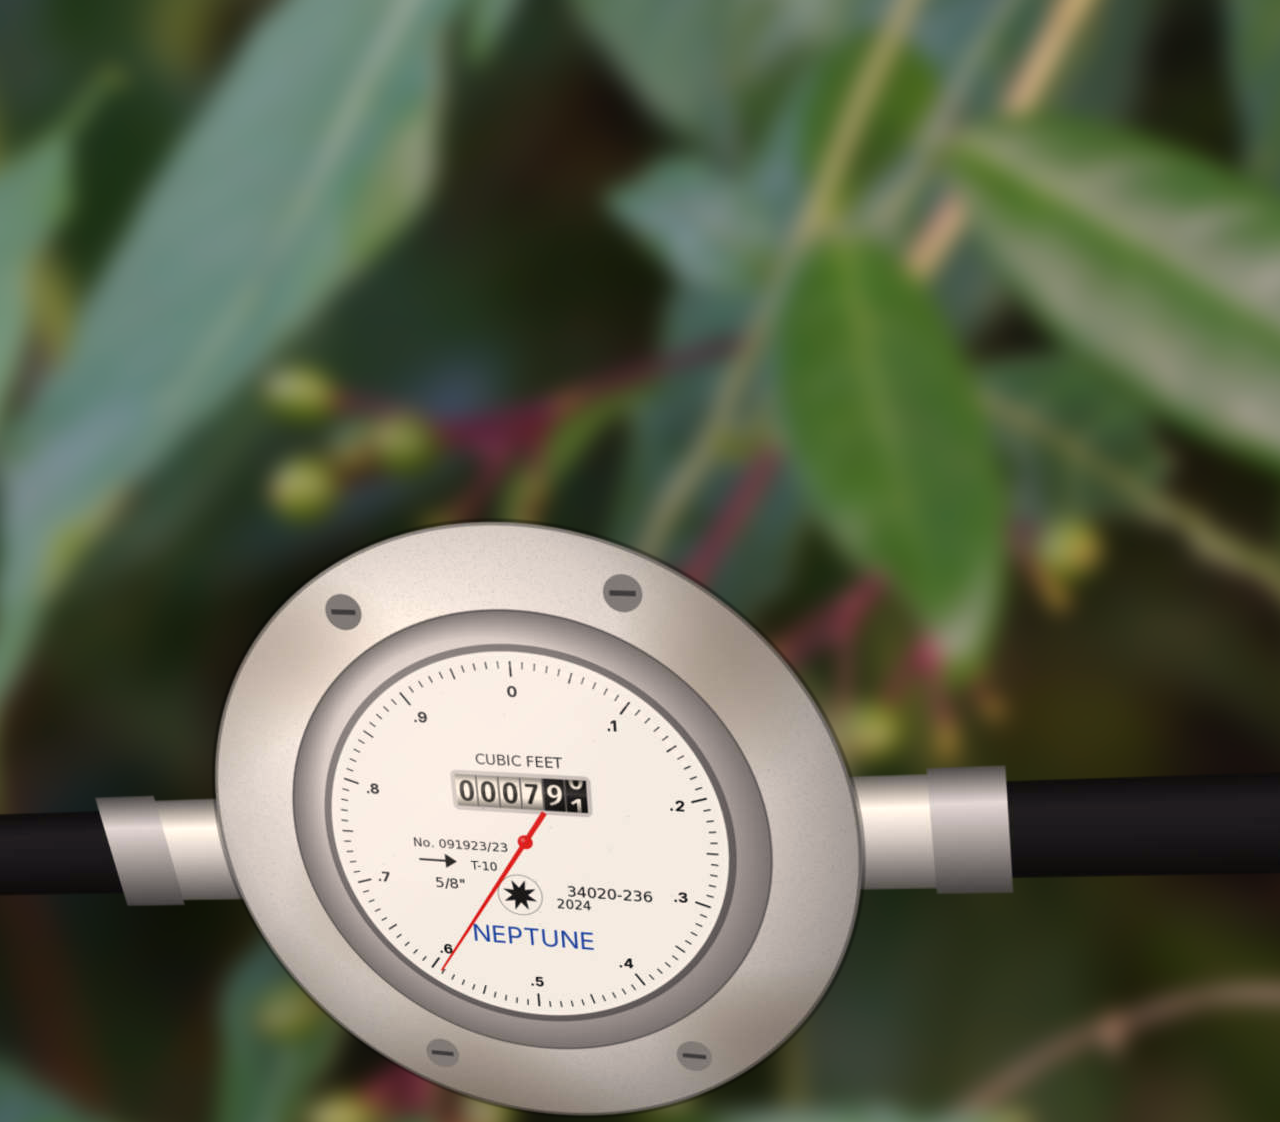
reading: 790.59 ft³
